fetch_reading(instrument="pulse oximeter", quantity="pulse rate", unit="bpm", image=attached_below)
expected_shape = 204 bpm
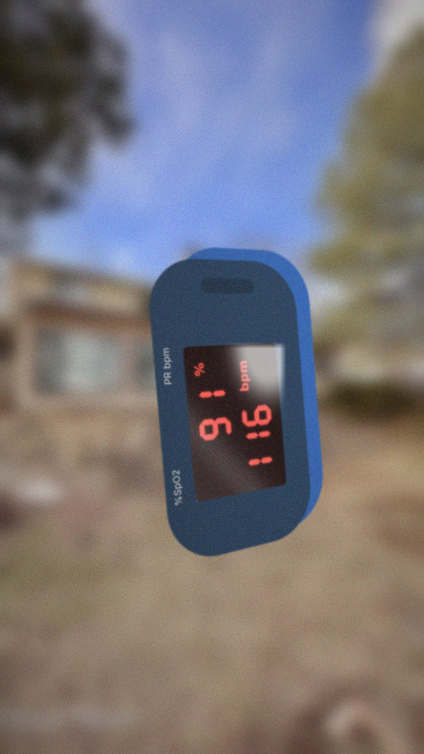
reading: 116 bpm
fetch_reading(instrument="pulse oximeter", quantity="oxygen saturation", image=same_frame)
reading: 91 %
